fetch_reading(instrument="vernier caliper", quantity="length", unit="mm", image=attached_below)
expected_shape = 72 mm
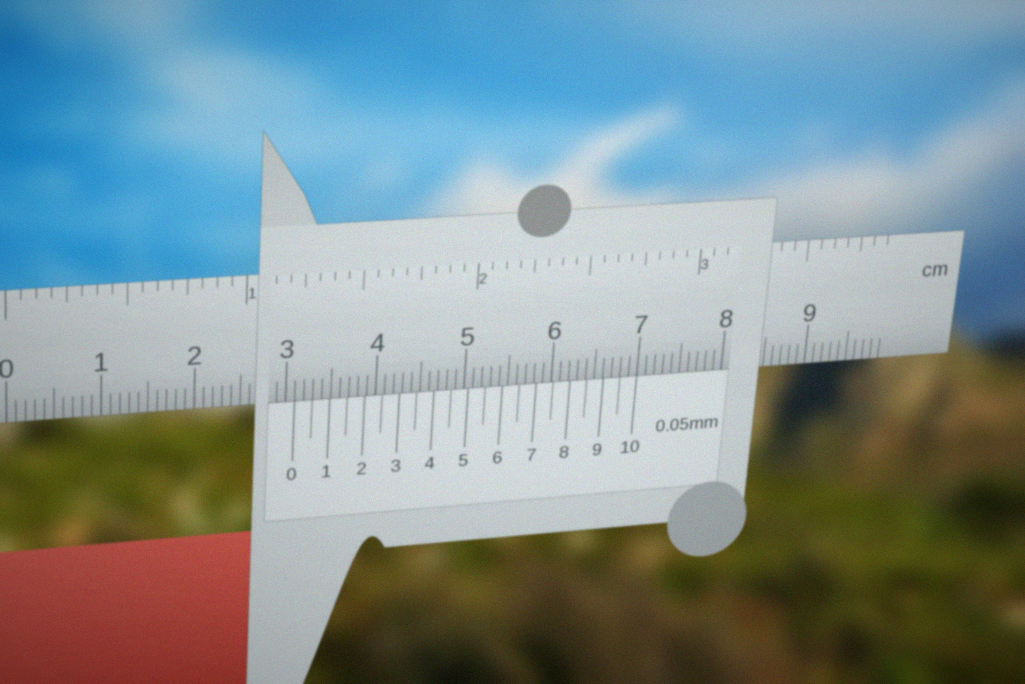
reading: 31.0 mm
